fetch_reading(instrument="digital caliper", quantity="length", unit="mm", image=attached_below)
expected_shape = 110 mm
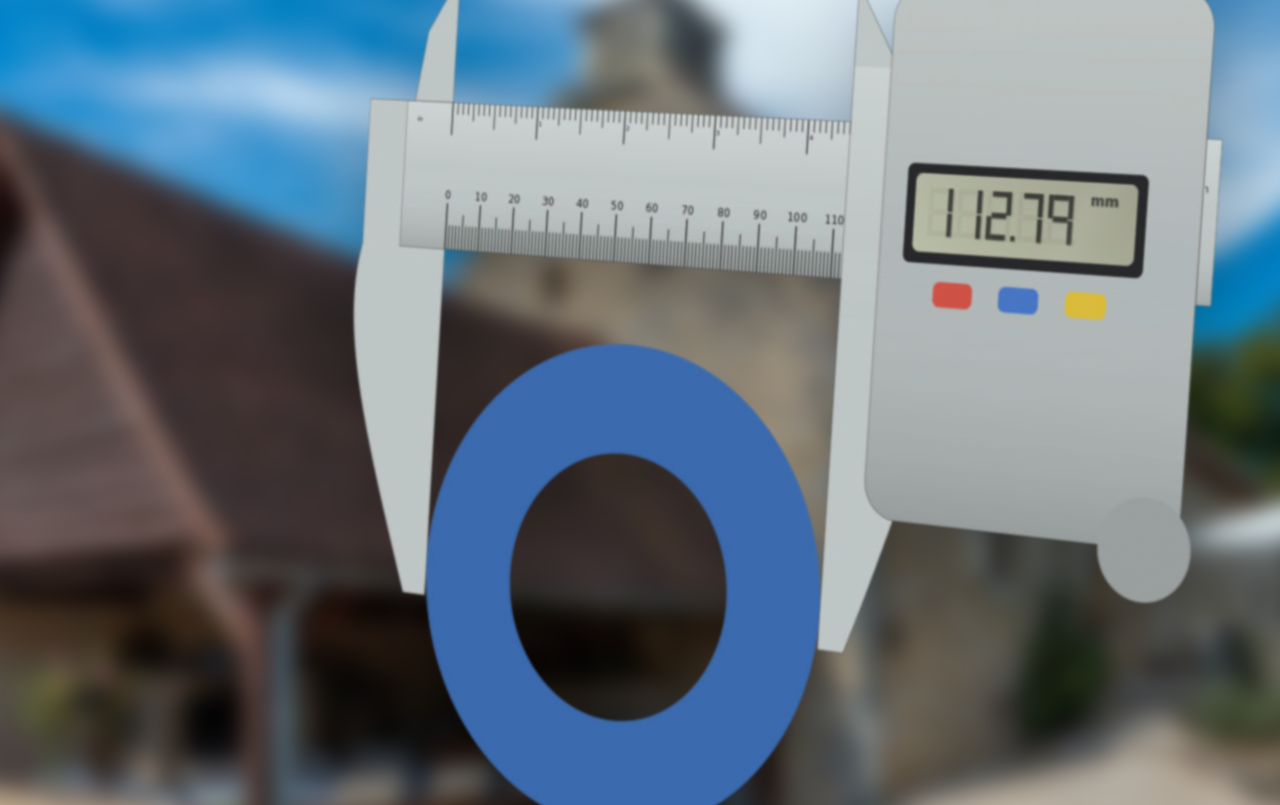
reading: 112.79 mm
